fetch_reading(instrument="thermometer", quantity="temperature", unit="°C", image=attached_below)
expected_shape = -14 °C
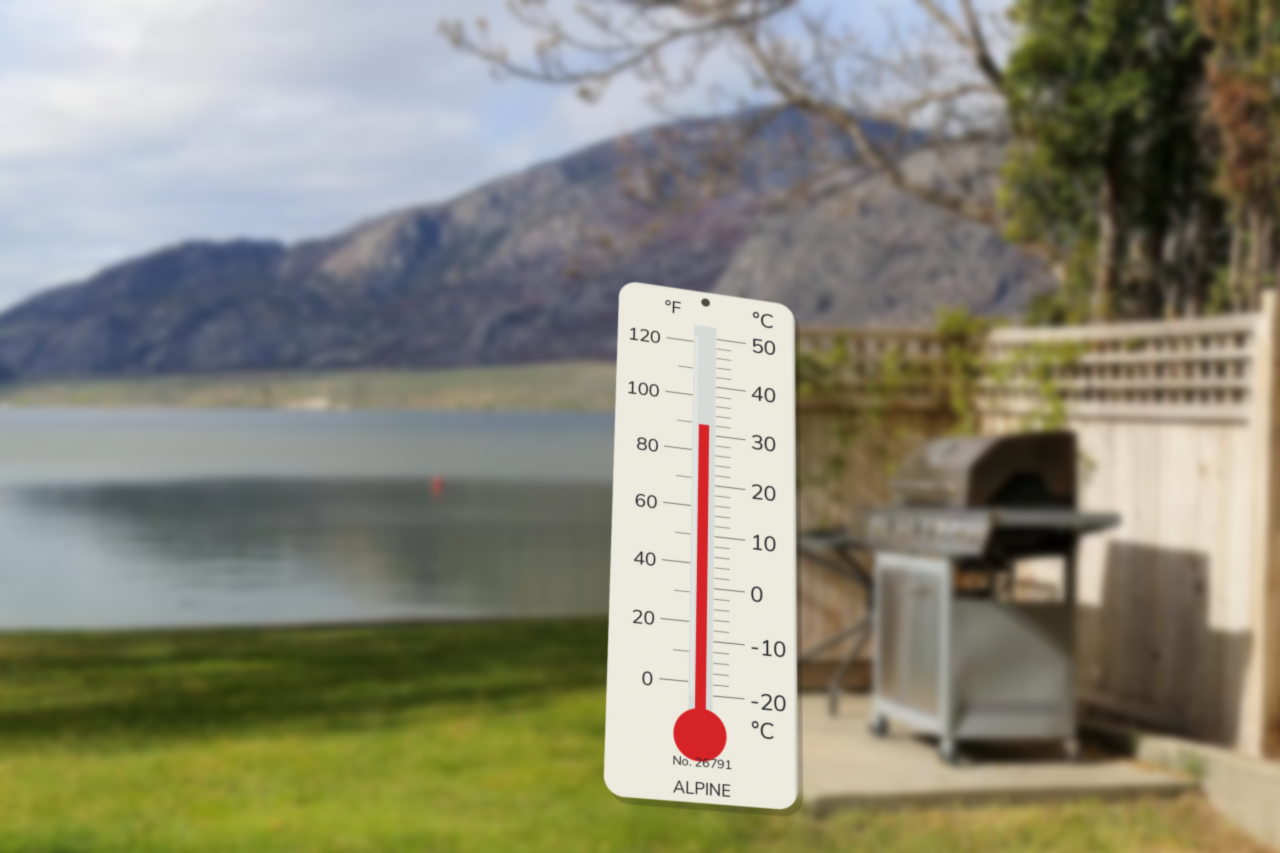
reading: 32 °C
